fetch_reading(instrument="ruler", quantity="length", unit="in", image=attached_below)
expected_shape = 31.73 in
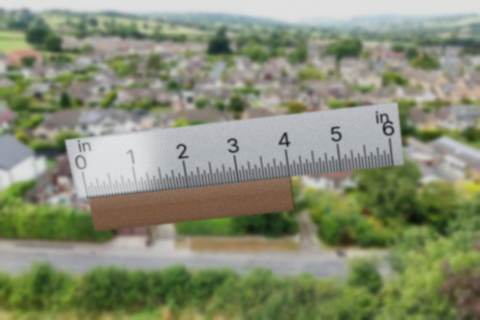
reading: 4 in
